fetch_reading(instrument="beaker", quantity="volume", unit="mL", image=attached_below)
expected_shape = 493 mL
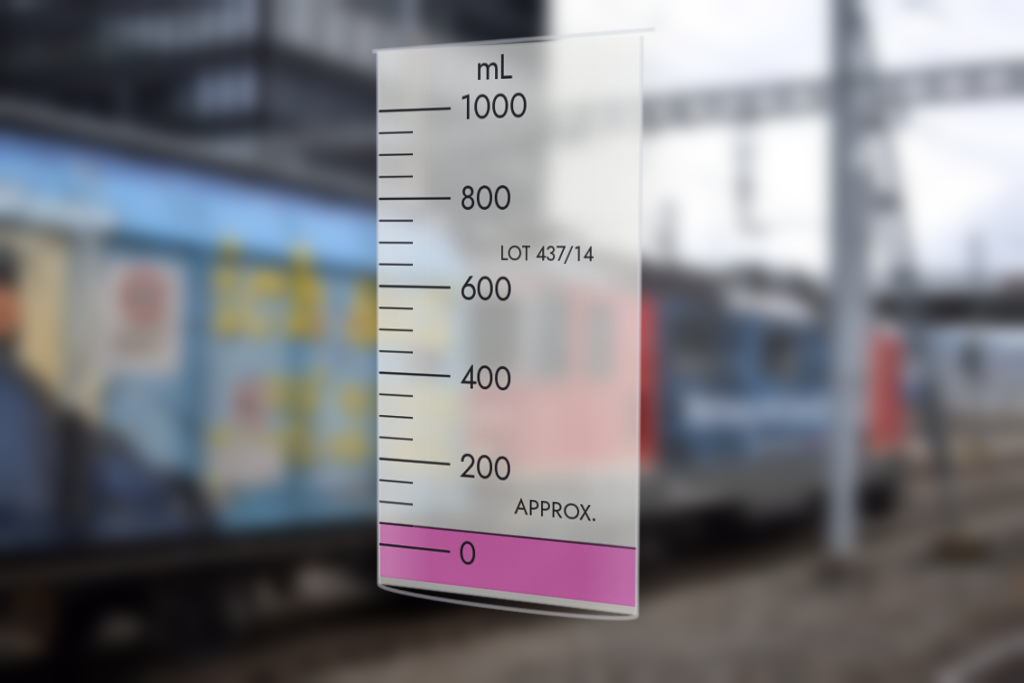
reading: 50 mL
